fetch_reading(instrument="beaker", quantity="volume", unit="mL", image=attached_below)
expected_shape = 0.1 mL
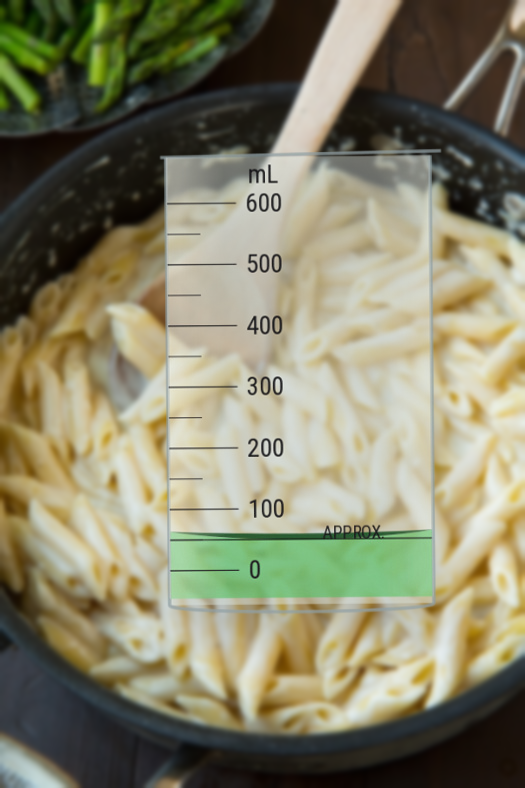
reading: 50 mL
